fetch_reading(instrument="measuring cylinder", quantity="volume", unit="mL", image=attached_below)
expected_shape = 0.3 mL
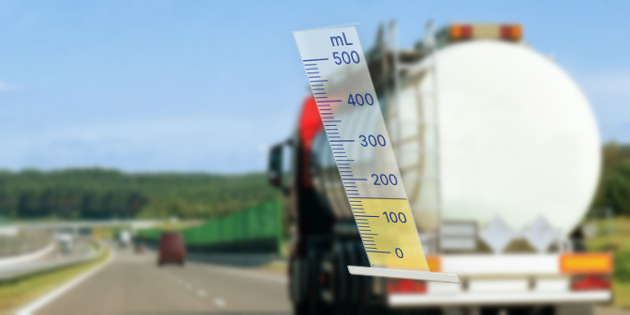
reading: 150 mL
